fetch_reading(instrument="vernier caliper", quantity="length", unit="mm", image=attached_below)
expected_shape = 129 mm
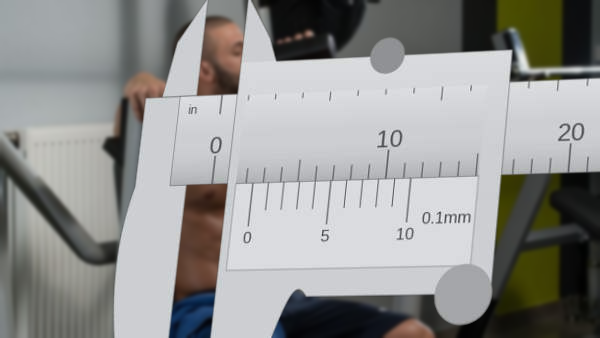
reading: 2.4 mm
